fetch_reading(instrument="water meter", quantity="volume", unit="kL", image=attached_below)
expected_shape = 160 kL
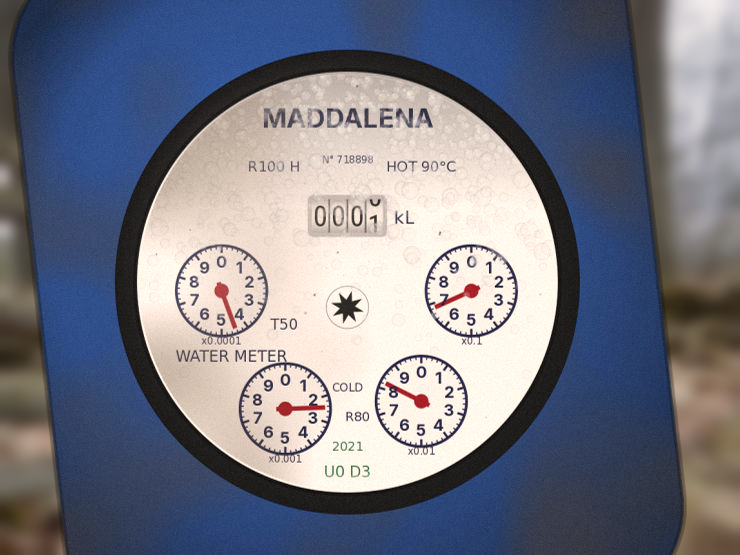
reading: 0.6824 kL
